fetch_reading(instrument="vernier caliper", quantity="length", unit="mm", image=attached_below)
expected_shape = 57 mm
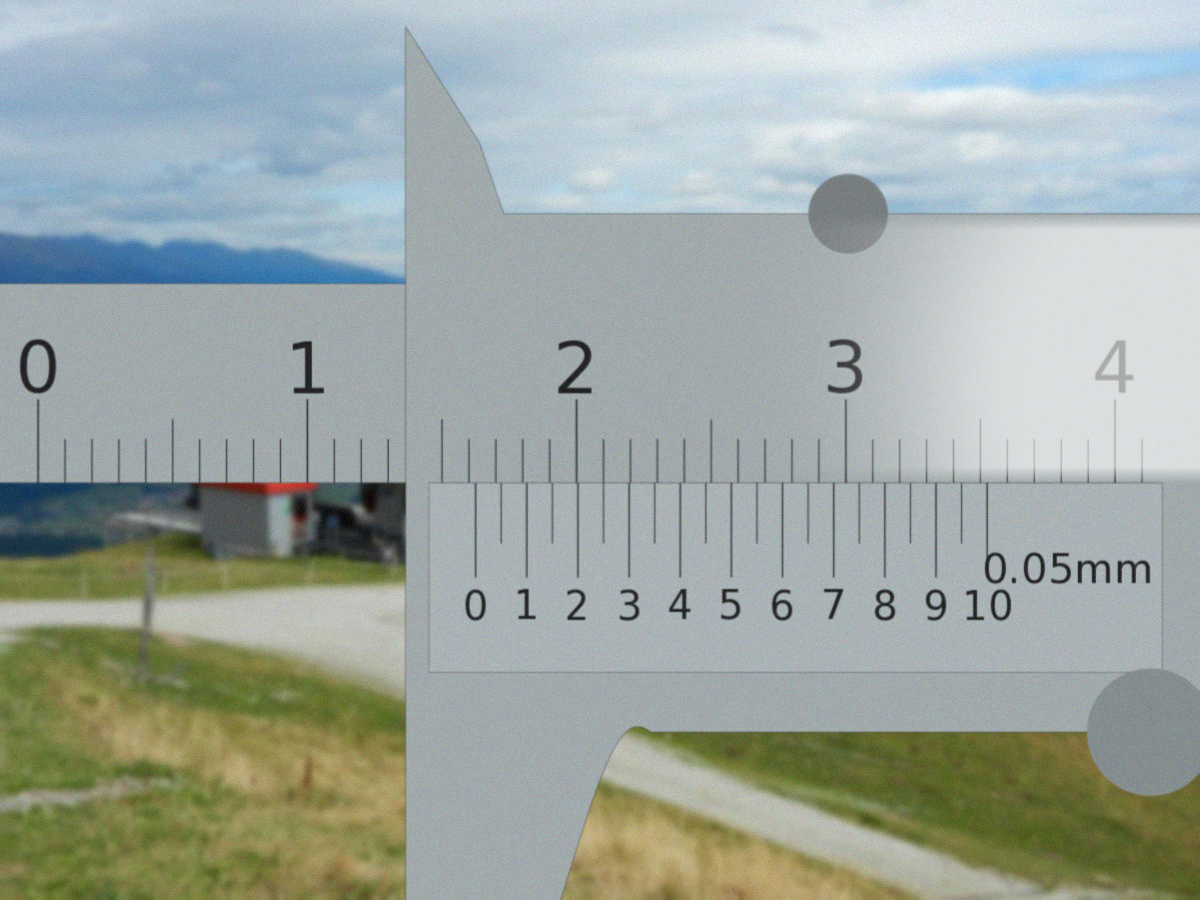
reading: 16.25 mm
